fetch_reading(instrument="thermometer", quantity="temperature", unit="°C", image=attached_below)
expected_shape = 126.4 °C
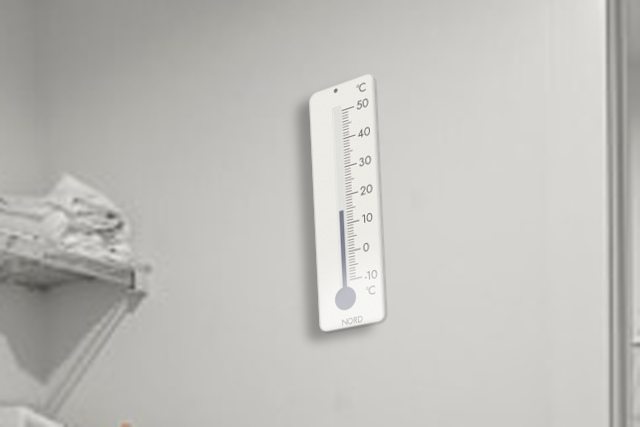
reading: 15 °C
